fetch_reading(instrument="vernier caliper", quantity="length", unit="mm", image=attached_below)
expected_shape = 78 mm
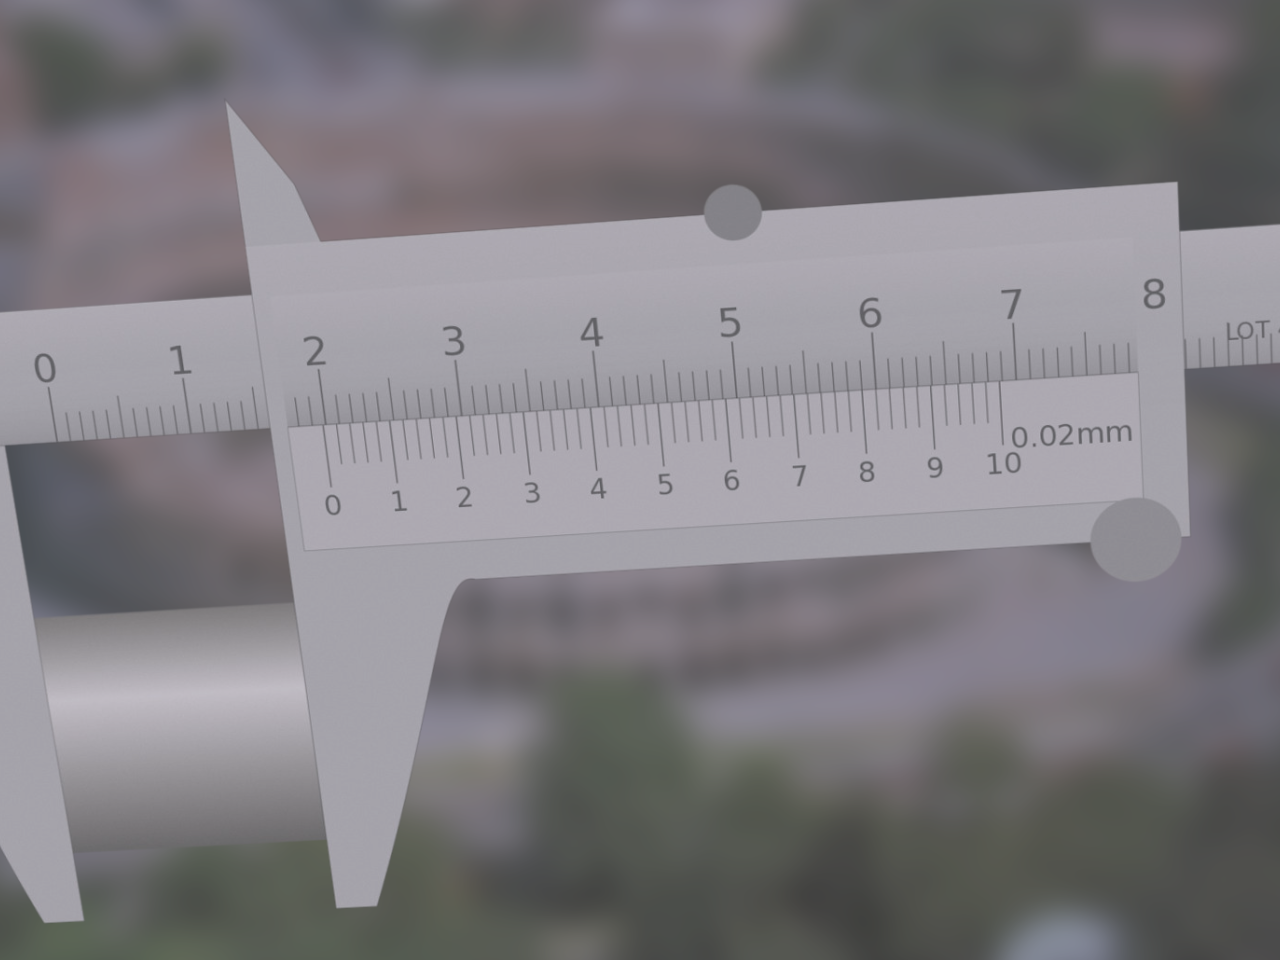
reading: 19.8 mm
